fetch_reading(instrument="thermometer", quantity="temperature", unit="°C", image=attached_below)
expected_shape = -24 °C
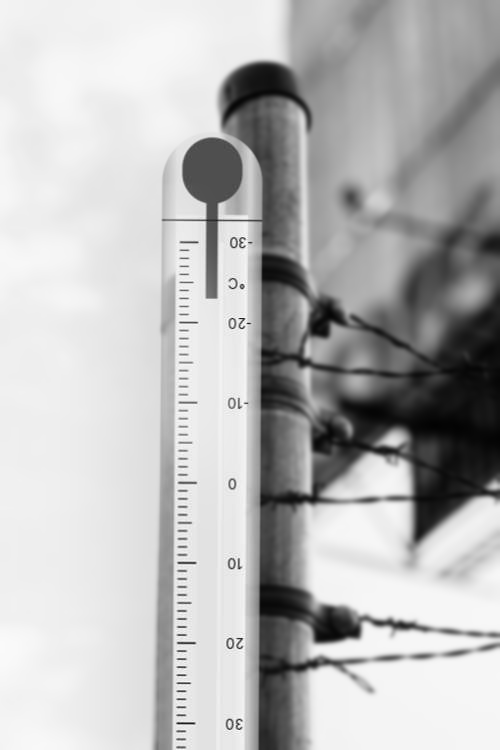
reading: -23 °C
